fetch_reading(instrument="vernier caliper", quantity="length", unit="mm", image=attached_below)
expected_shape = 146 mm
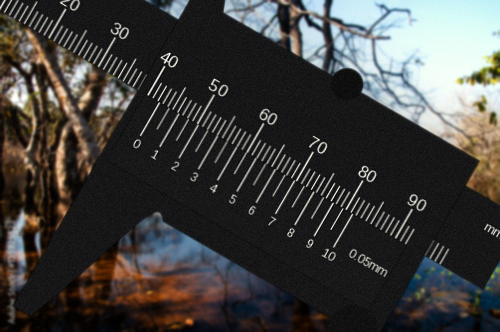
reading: 42.4 mm
